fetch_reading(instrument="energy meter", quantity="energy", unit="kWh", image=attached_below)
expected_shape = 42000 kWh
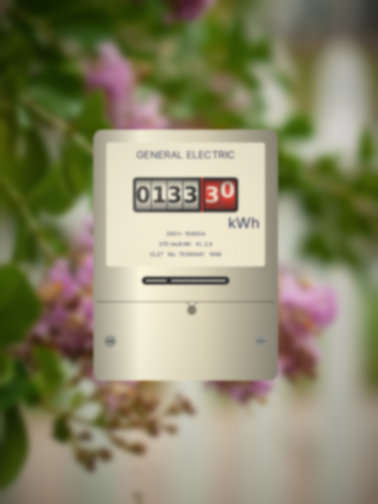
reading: 133.30 kWh
